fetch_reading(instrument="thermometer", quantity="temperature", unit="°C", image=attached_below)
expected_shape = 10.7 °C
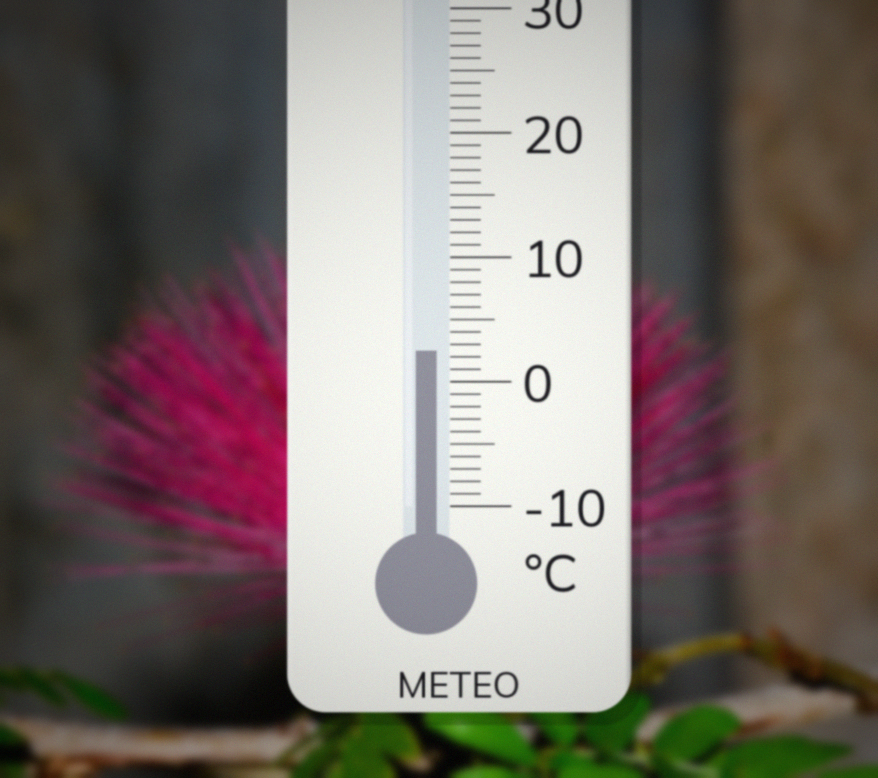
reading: 2.5 °C
